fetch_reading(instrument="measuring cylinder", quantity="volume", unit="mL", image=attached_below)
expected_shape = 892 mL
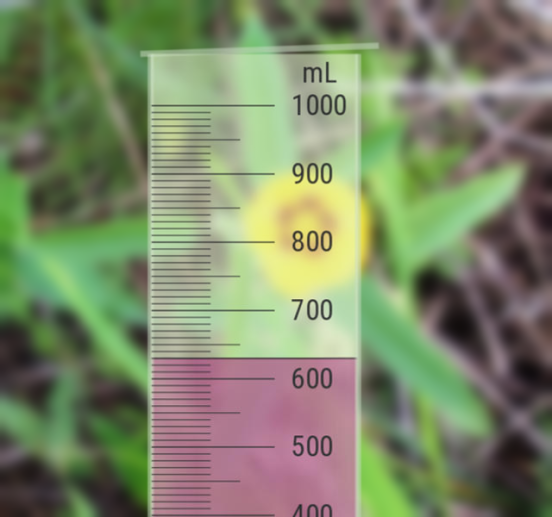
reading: 630 mL
